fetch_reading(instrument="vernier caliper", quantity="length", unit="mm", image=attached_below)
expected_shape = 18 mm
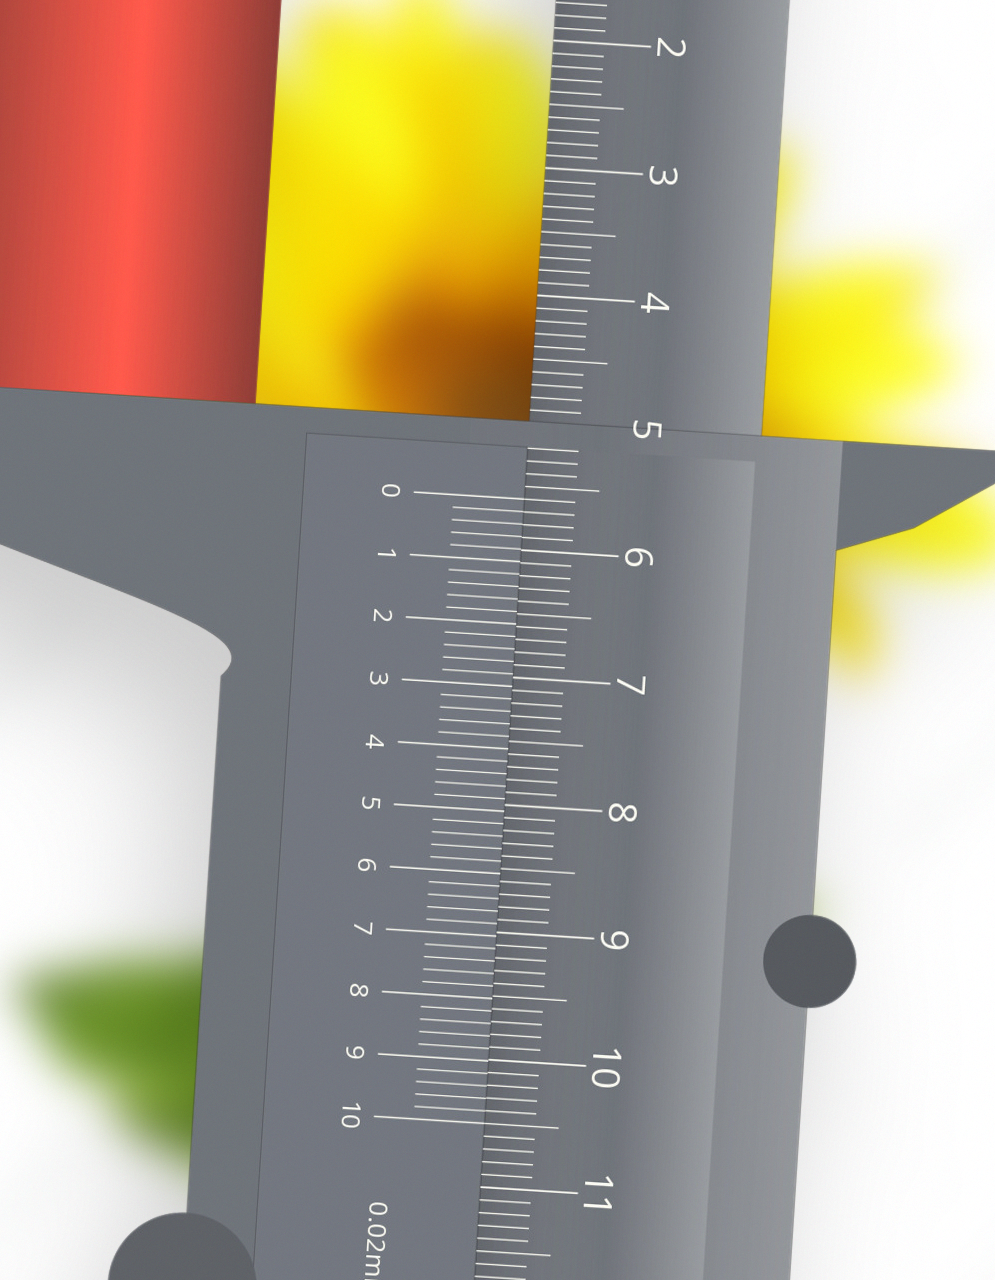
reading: 56.0 mm
